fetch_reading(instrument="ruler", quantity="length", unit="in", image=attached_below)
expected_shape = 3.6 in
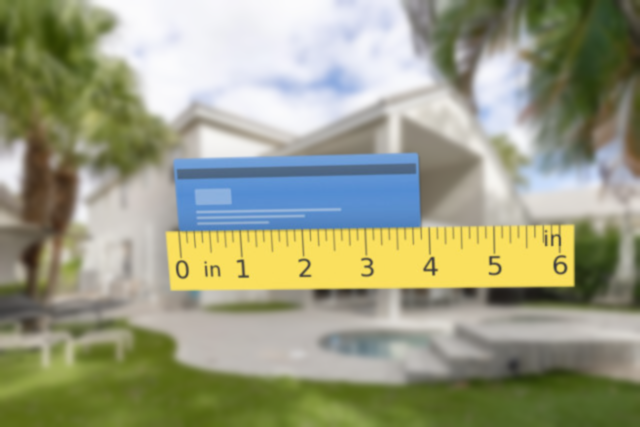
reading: 3.875 in
